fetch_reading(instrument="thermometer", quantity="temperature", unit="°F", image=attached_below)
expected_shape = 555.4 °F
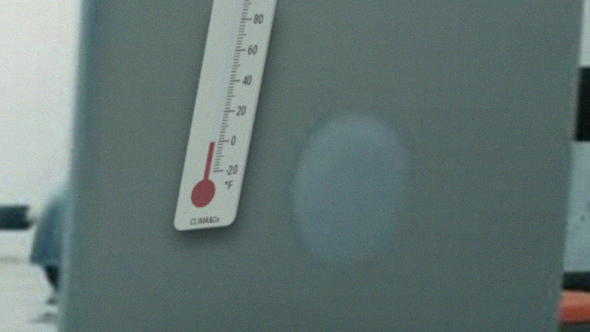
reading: 0 °F
